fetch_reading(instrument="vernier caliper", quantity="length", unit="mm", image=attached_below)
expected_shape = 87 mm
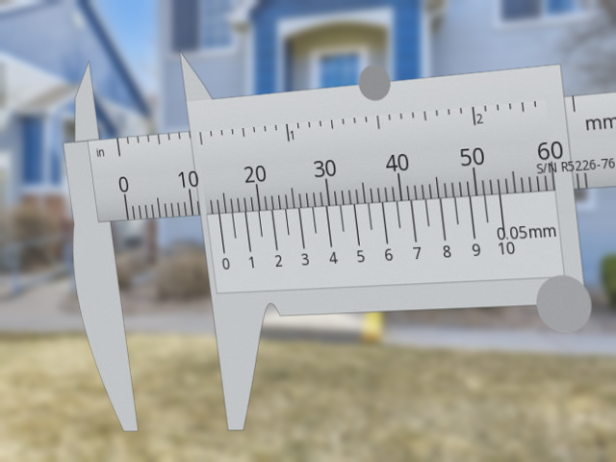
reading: 14.0 mm
